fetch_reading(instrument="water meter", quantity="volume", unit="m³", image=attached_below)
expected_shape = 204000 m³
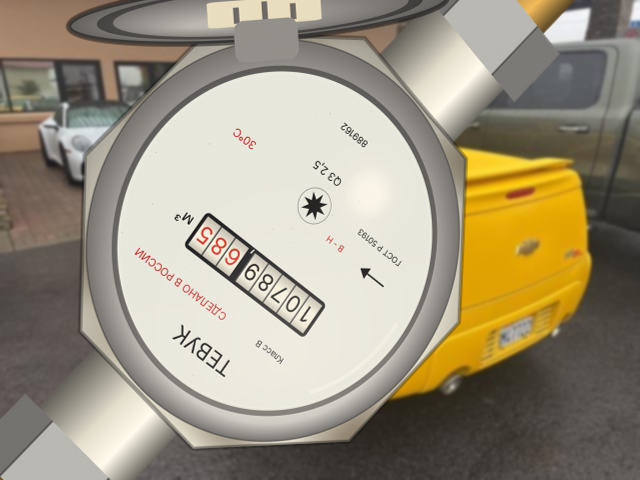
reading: 10789.685 m³
